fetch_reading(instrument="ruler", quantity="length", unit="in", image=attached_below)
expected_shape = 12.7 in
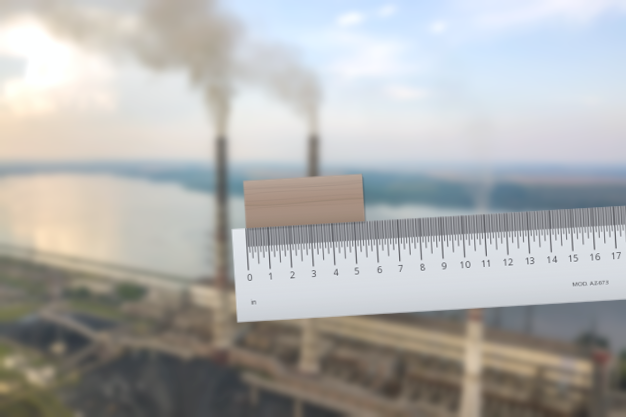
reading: 5.5 in
